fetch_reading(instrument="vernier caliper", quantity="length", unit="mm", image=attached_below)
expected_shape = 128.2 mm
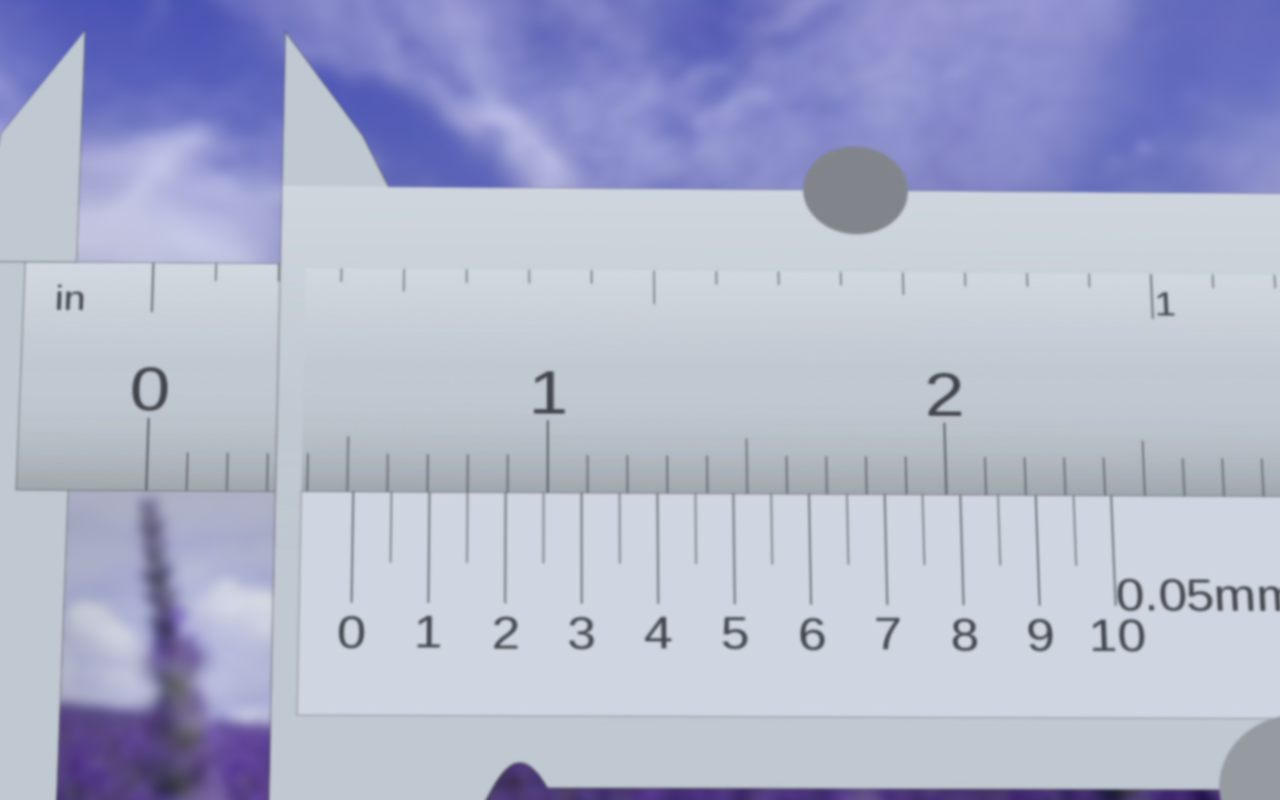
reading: 5.15 mm
